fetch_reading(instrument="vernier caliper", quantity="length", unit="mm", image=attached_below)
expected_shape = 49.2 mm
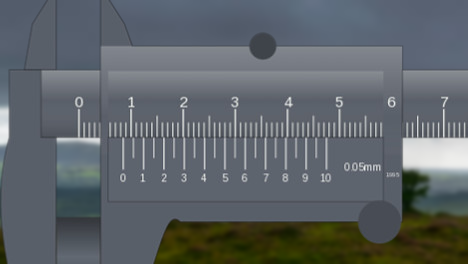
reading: 8.5 mm
